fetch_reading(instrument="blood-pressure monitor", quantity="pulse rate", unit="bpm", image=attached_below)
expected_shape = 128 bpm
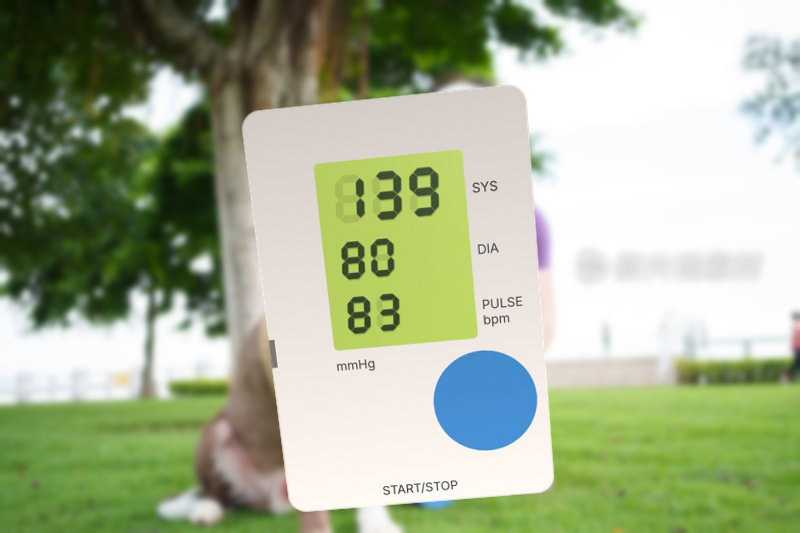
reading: 83 bpm
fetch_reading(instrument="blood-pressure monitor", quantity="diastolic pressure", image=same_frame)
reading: 80 mmHg
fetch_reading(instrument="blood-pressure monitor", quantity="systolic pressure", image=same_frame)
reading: 139 mmHg
